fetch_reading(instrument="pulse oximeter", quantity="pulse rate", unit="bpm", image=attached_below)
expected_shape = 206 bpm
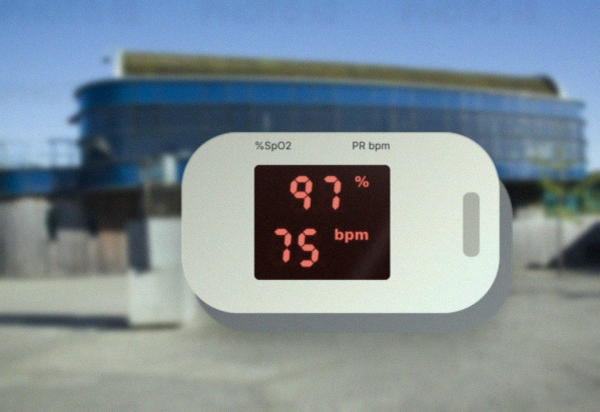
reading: 75 bpm
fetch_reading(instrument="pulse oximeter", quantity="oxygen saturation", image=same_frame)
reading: 97 %
